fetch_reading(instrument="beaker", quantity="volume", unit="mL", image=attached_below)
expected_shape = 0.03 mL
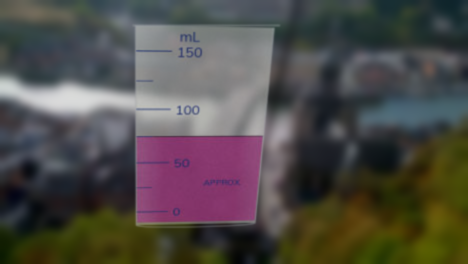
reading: 75 mL
